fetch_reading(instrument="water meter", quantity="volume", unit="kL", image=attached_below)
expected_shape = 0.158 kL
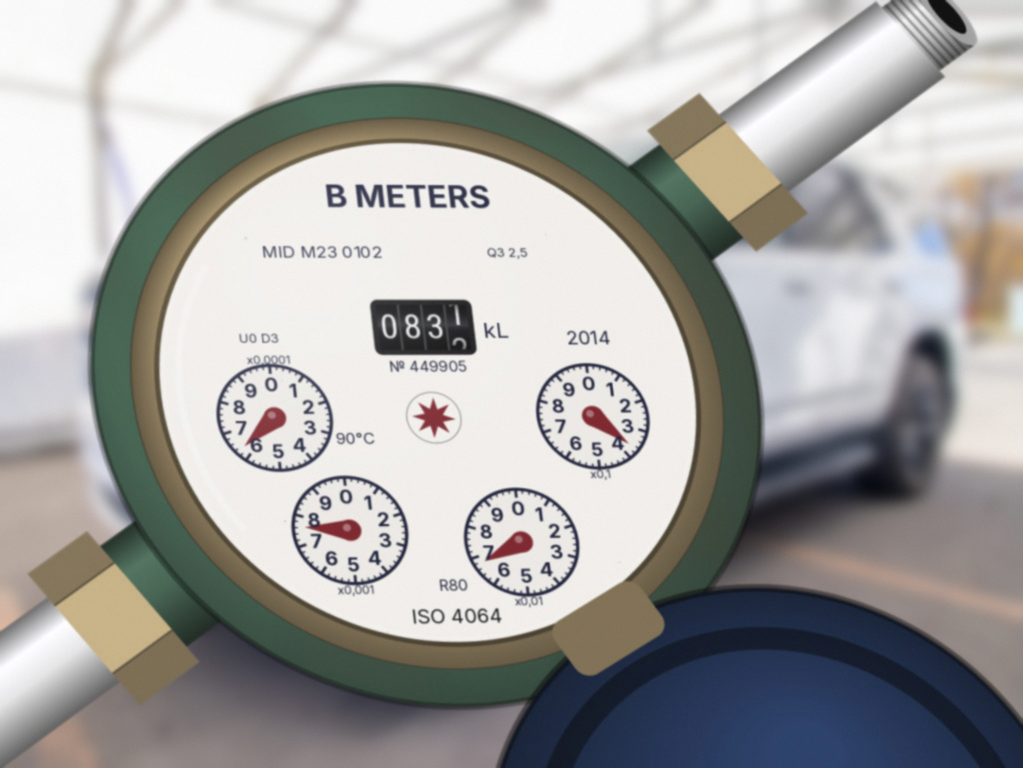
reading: 831.3676 kL
